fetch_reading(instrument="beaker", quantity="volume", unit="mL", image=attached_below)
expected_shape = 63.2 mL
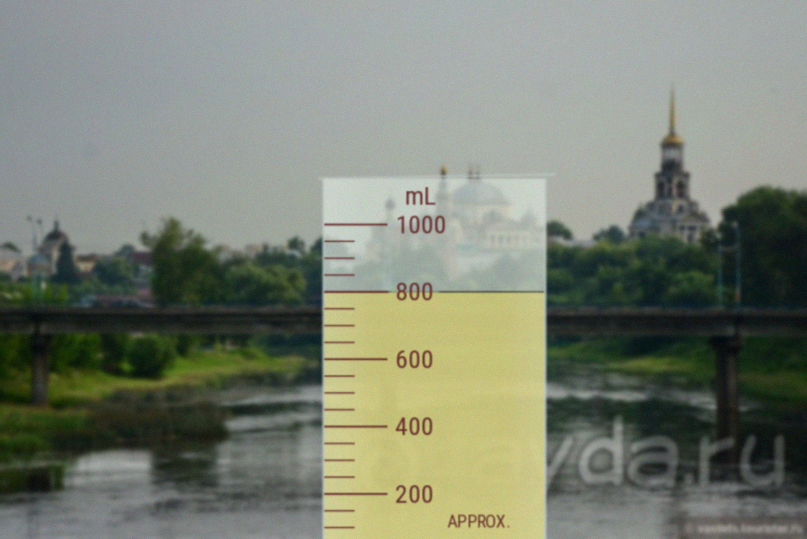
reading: 800 mL
